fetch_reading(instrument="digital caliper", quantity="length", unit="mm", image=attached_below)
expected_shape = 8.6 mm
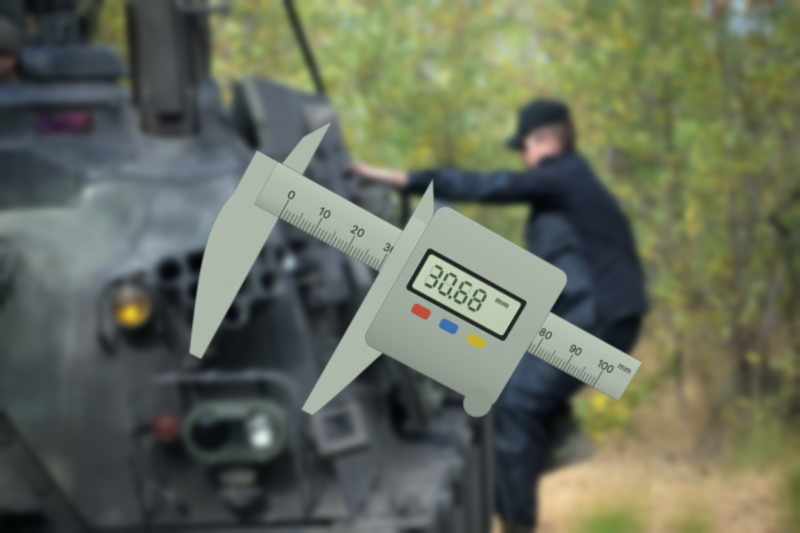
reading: 30.68 mm
